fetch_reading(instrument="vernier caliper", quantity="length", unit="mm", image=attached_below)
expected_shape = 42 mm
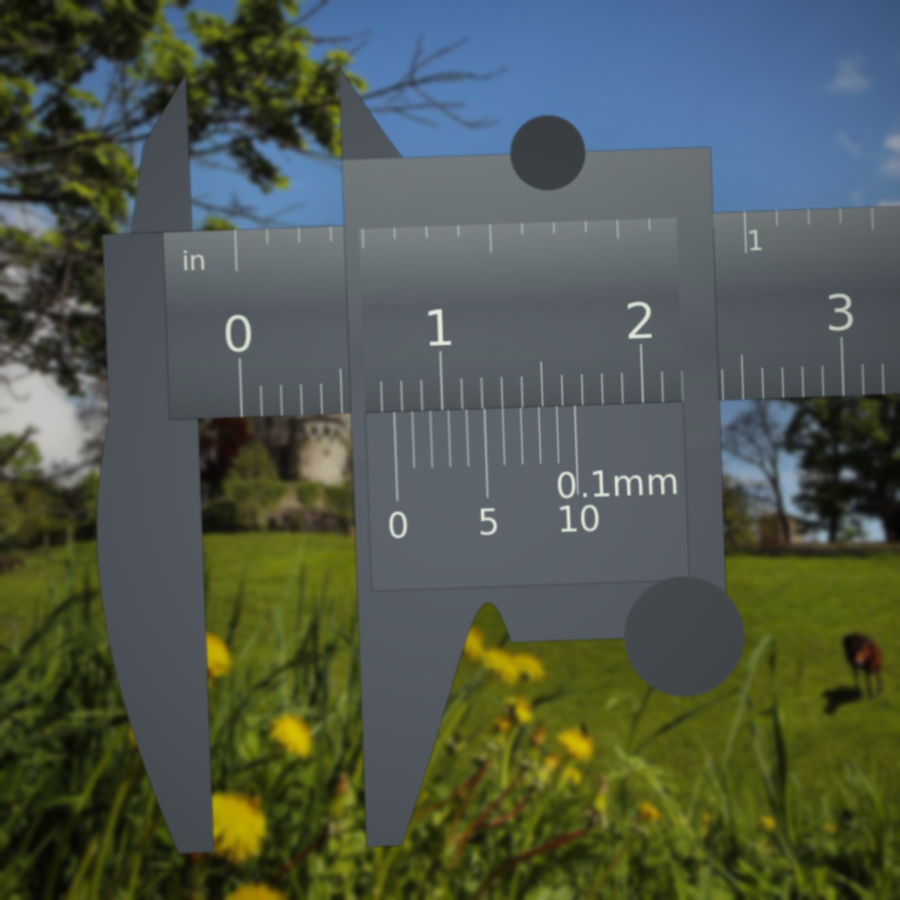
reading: 7.6 mm
